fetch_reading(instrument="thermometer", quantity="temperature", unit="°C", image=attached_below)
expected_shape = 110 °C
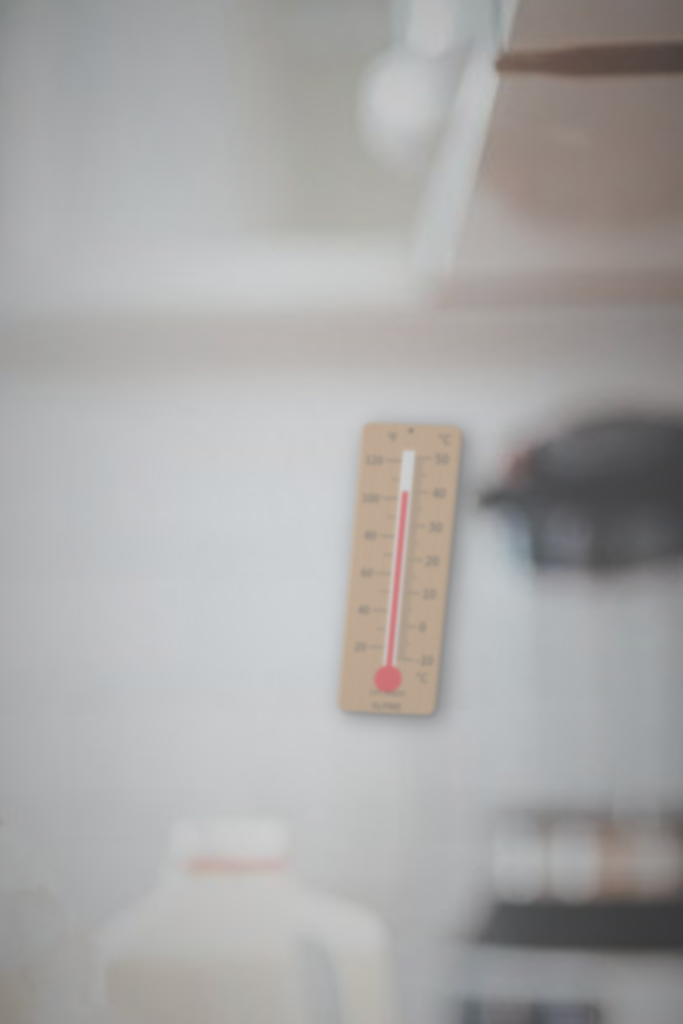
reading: 40 °C
